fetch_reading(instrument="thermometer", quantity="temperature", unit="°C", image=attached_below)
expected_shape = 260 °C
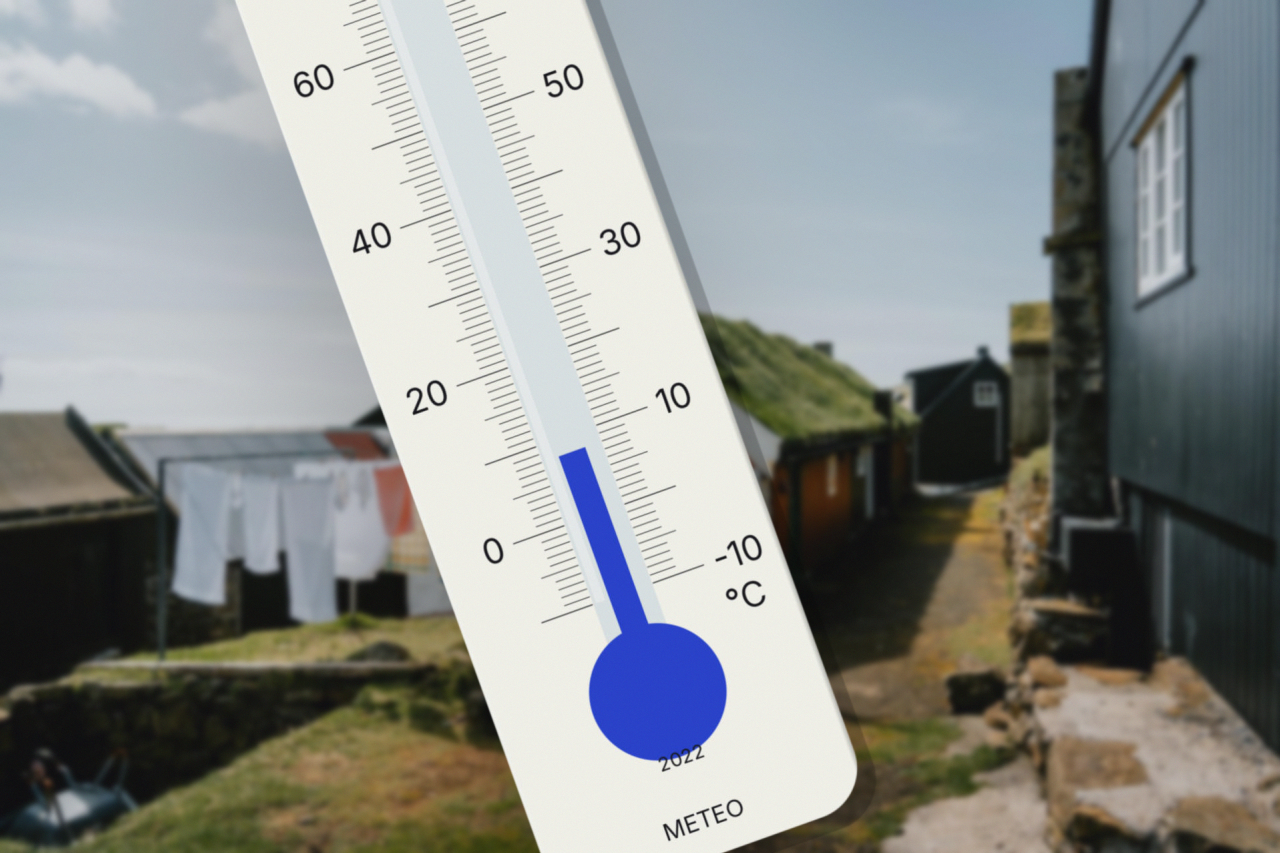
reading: 8 °C
